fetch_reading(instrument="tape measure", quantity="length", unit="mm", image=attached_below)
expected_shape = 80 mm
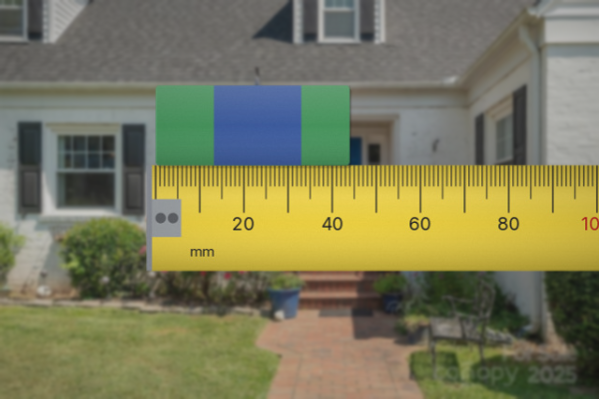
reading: 44 mm
